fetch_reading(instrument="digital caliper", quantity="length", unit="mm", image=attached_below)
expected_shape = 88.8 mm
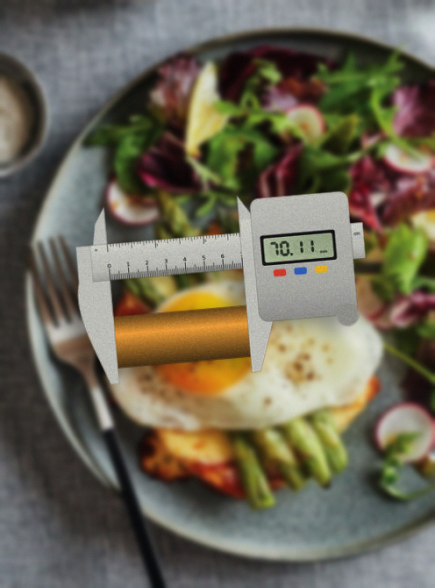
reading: 70.11 mm
